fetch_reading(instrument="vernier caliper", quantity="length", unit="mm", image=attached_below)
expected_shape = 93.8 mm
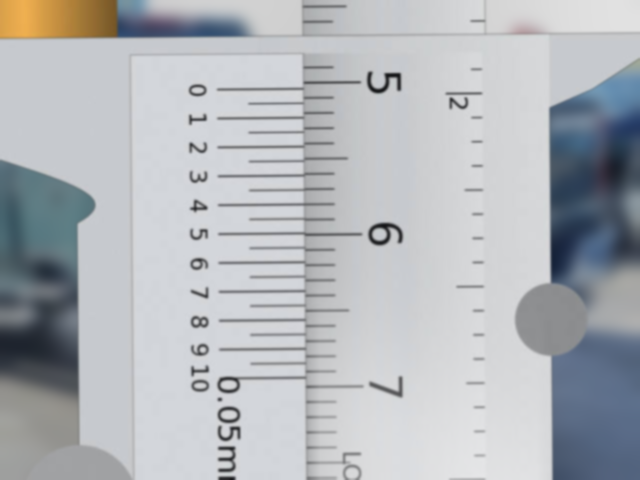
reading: 50.4 mm
